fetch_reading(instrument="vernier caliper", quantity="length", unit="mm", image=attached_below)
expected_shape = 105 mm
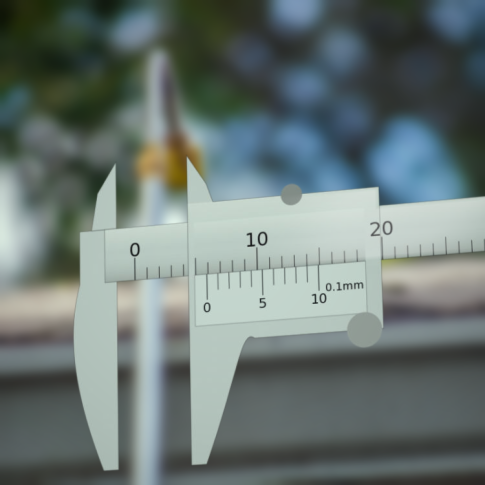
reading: 5.9 mm
